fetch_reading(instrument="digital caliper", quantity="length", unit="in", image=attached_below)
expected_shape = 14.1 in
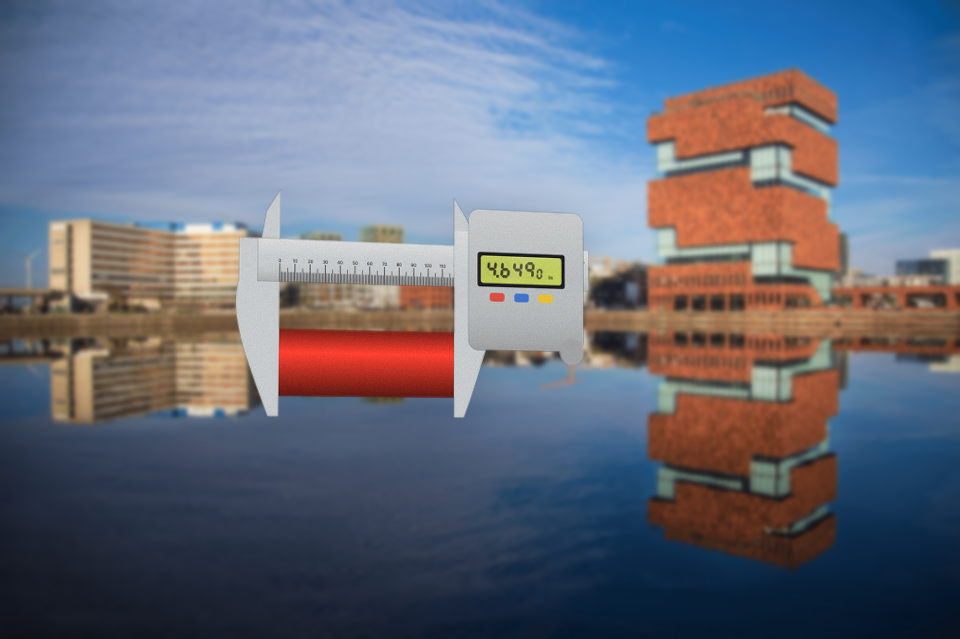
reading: 4.6490 in
